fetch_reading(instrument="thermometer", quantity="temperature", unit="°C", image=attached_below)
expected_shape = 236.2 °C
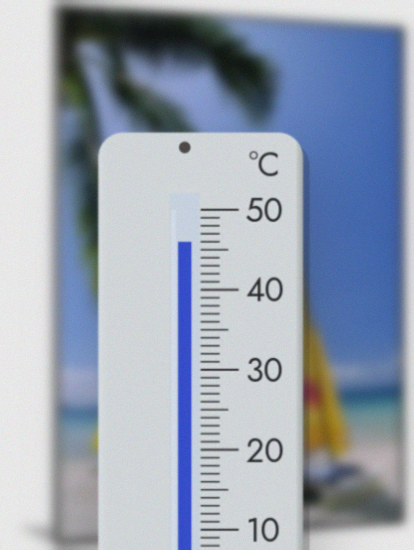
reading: 46 °C
